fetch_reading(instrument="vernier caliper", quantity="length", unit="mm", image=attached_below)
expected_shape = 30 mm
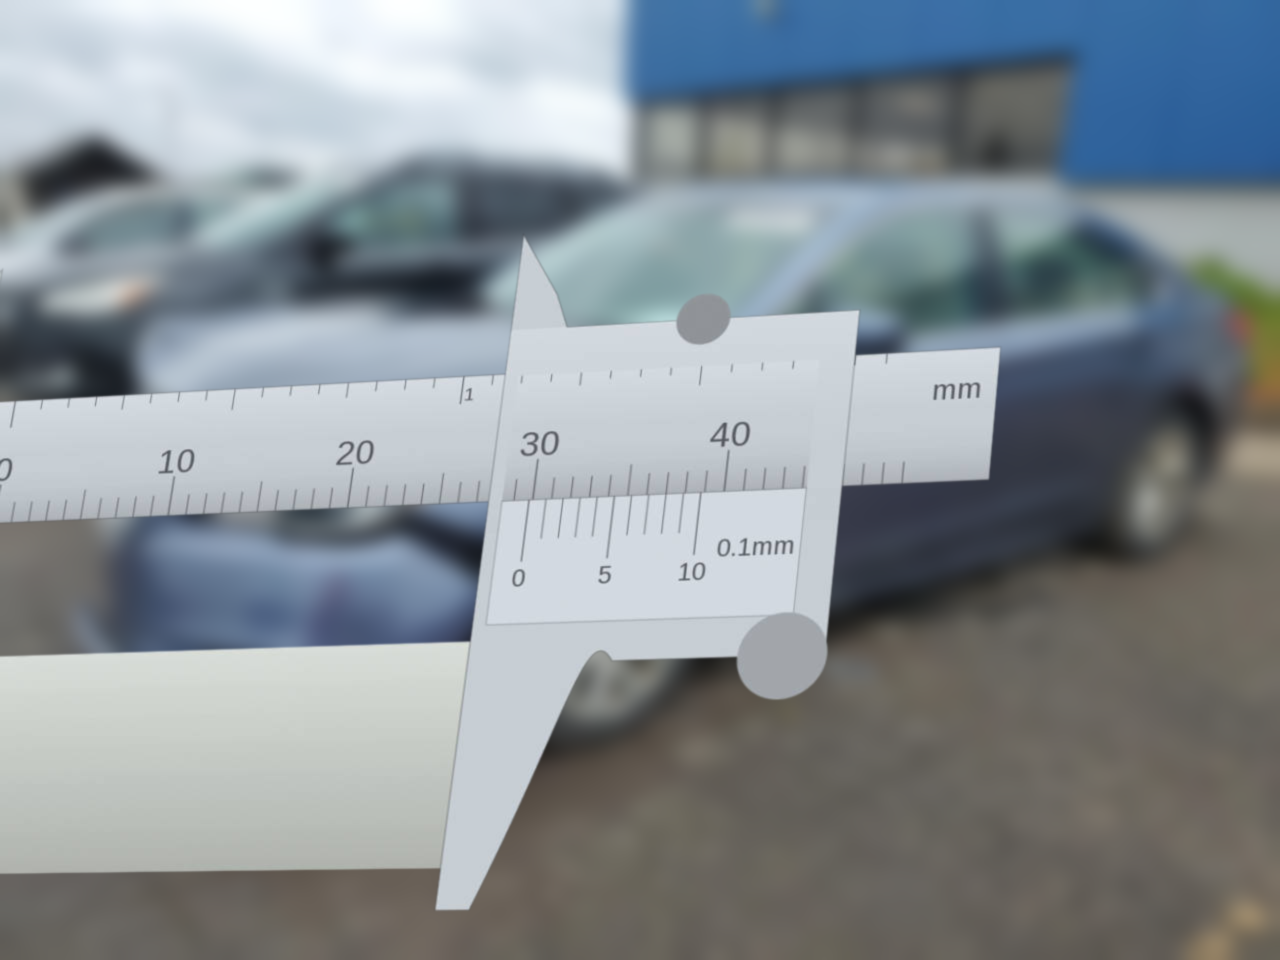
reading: 29.8 mm
